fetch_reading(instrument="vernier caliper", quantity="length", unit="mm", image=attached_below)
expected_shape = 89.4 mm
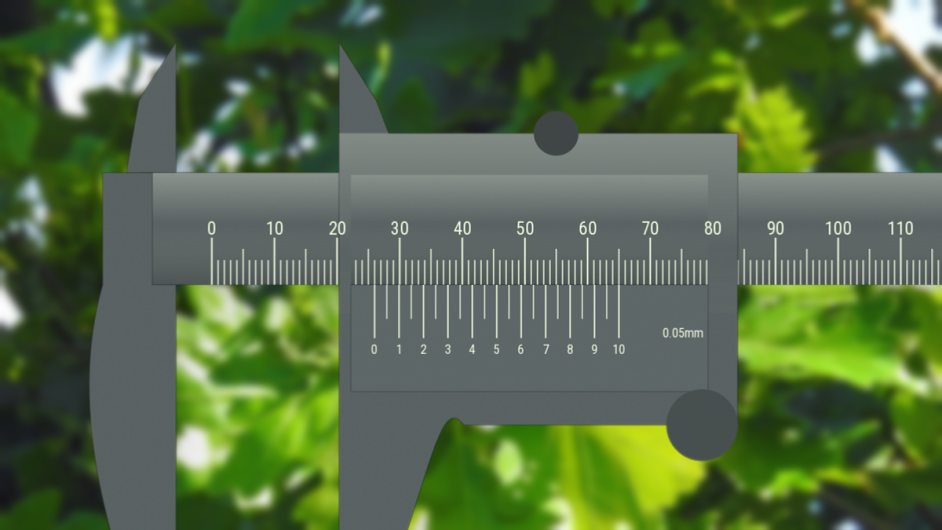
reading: 26.0 mm
